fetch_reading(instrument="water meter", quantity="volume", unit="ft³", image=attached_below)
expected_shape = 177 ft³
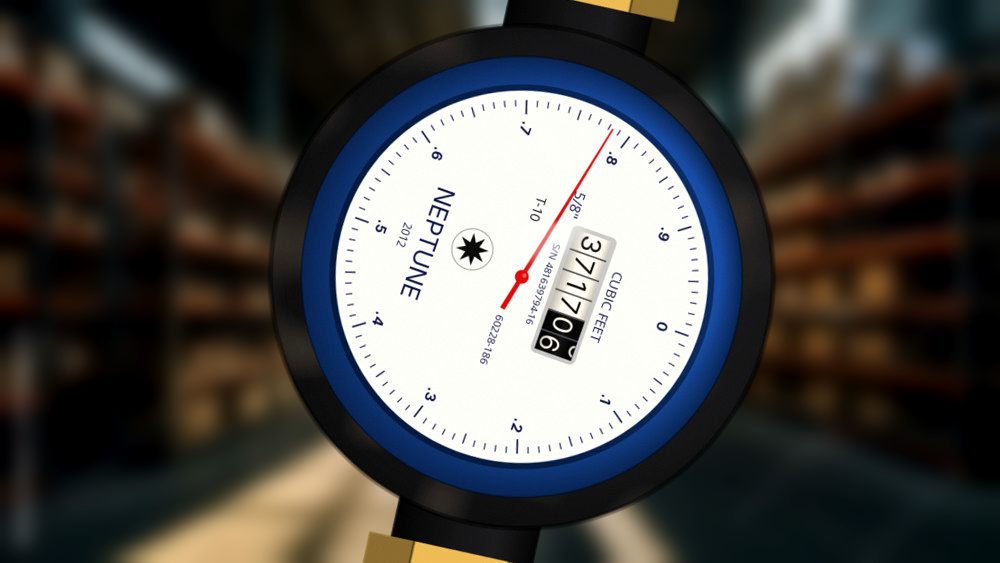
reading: 371705.78 ft³
